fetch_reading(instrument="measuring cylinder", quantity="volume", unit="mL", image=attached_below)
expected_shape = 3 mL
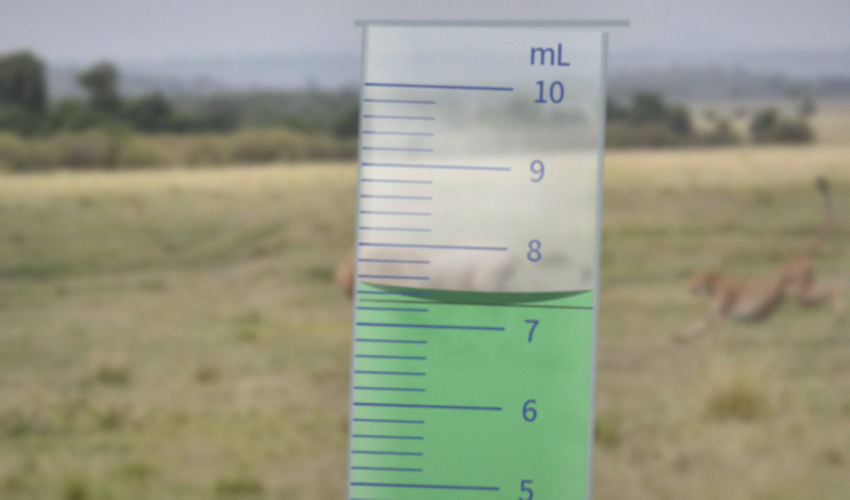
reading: 7.3 mL
